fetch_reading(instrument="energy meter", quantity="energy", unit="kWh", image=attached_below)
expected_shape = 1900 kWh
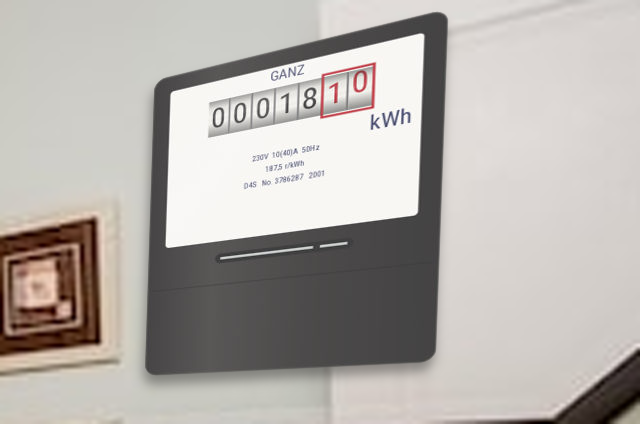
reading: 18.10 kWh
